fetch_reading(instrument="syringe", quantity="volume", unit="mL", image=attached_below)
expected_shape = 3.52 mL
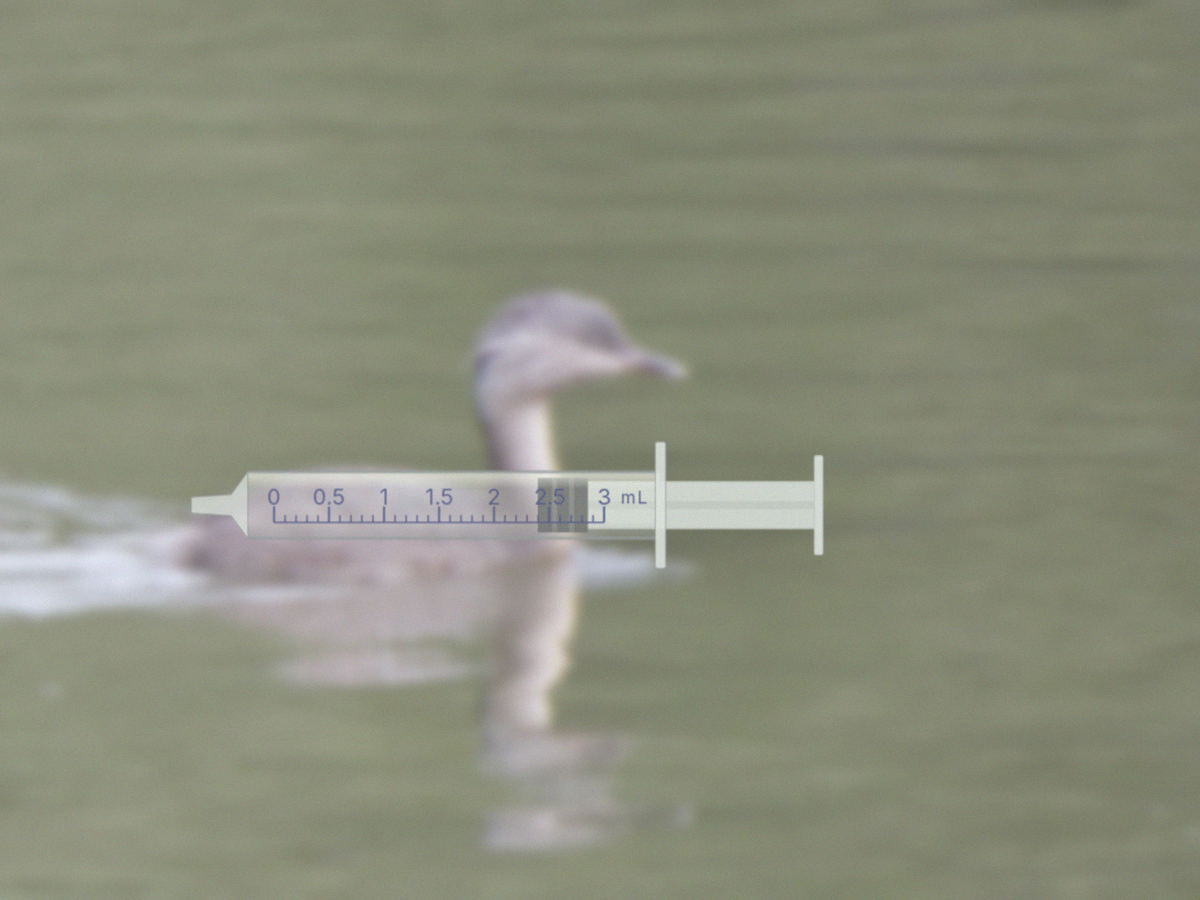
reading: 2.4 mL
